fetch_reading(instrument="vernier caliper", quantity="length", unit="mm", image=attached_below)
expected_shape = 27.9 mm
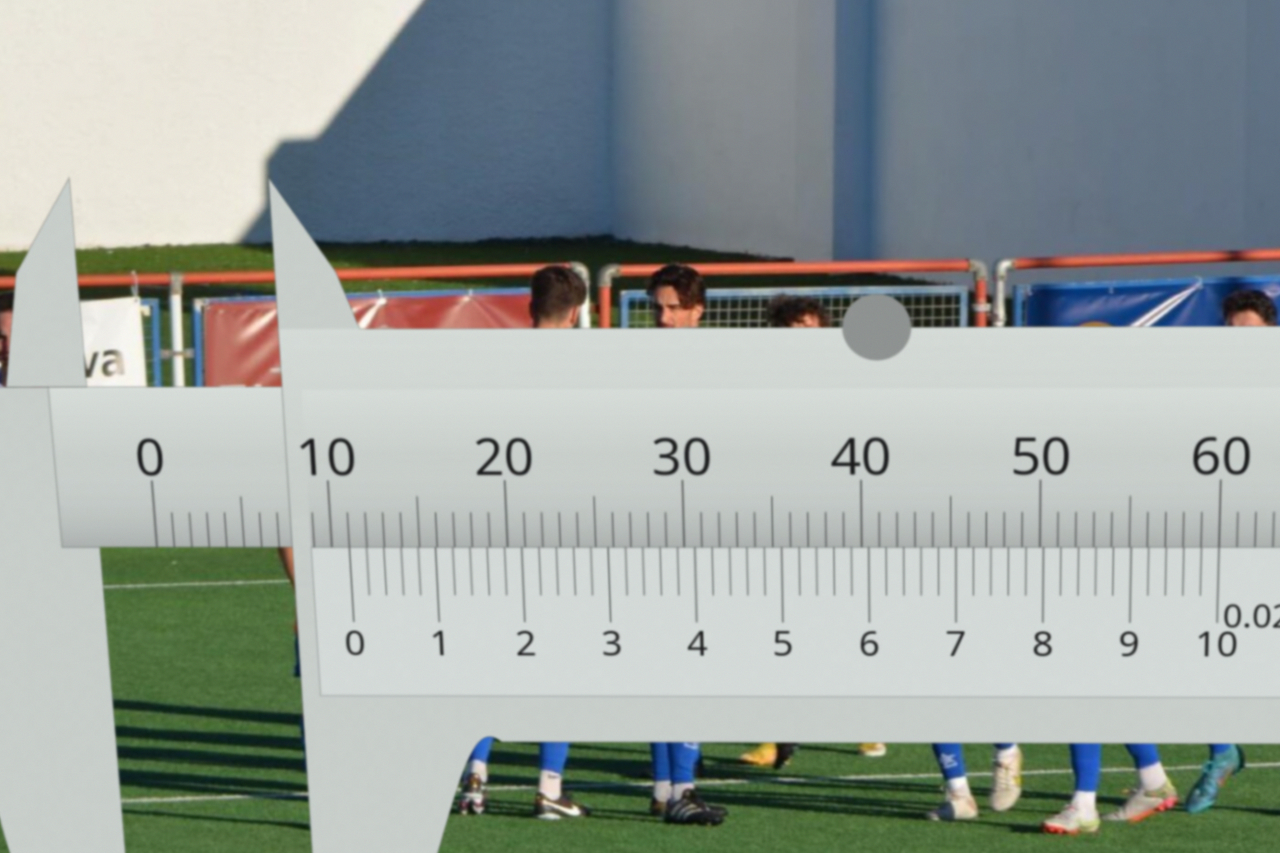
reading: 11.0 mm
